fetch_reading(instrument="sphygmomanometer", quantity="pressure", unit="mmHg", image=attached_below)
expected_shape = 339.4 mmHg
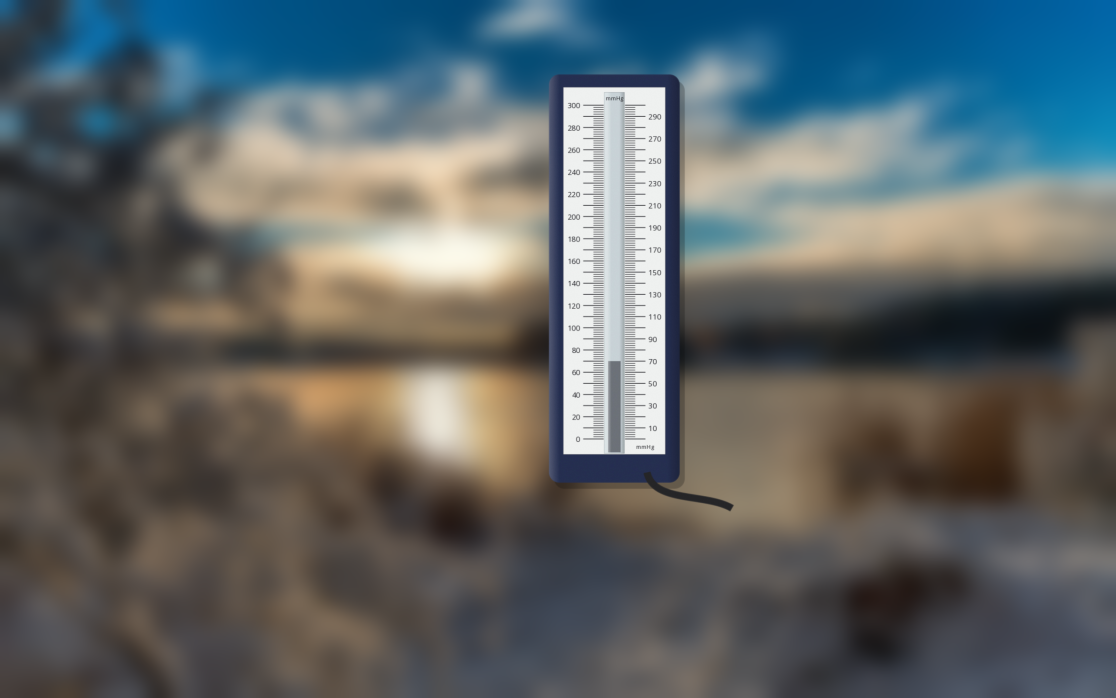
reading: 70 mmHg
